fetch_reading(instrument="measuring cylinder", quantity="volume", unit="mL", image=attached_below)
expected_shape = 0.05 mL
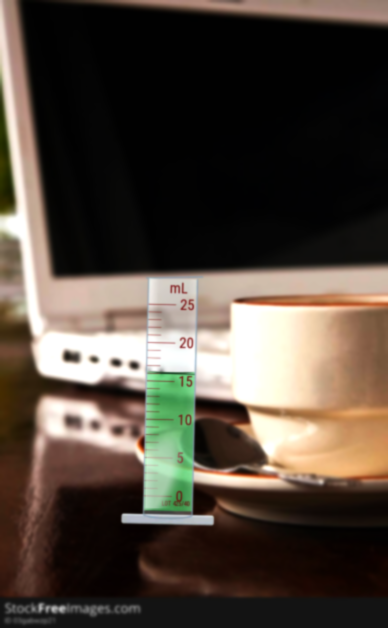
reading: 16 mL
